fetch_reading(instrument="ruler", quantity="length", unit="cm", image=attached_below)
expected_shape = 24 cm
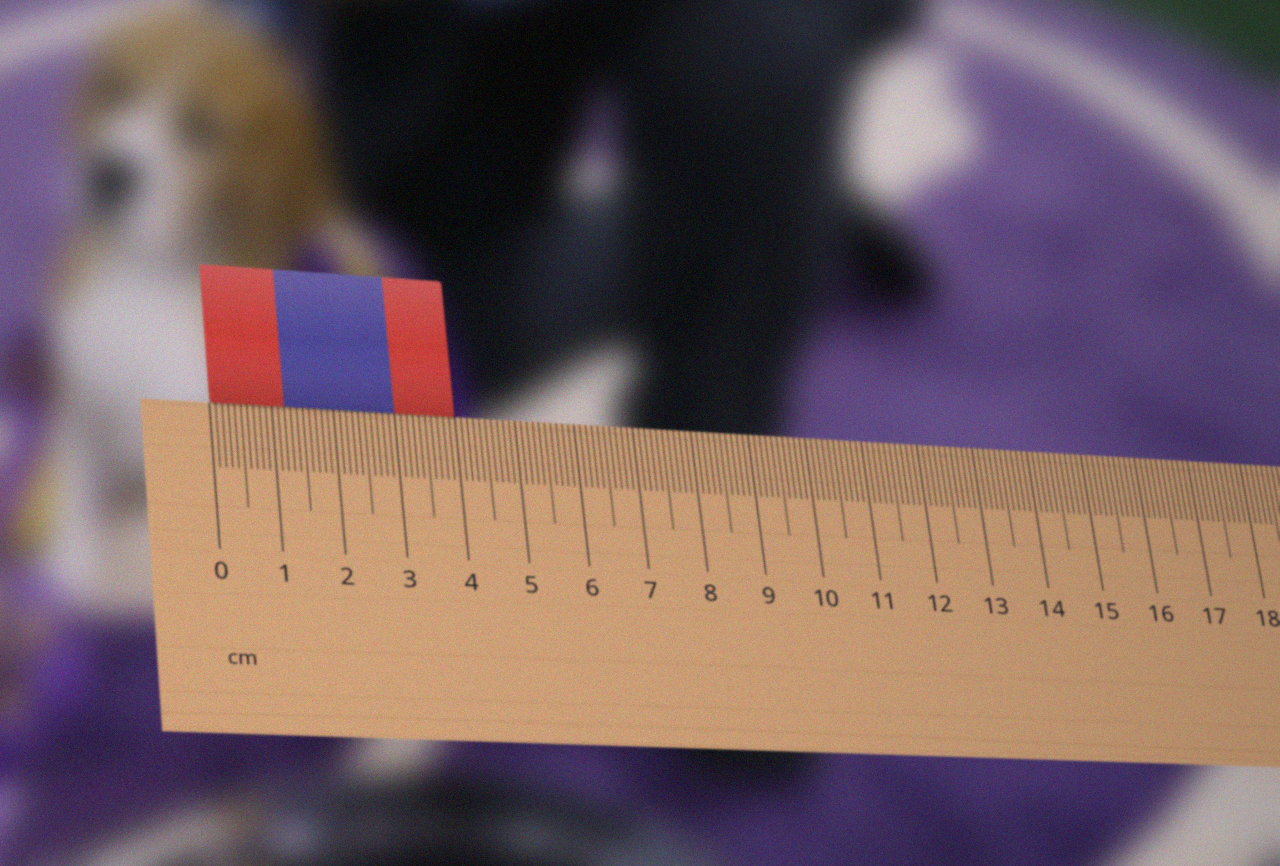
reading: 4 cm
